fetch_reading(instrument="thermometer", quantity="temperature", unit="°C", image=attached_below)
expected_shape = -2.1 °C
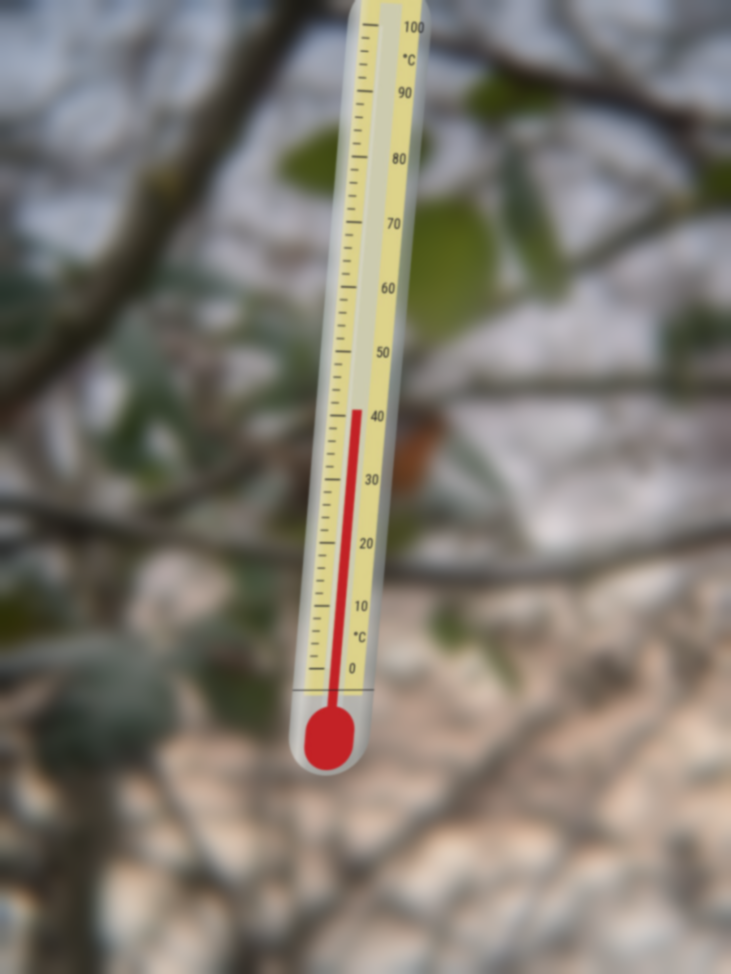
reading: 41 °C
